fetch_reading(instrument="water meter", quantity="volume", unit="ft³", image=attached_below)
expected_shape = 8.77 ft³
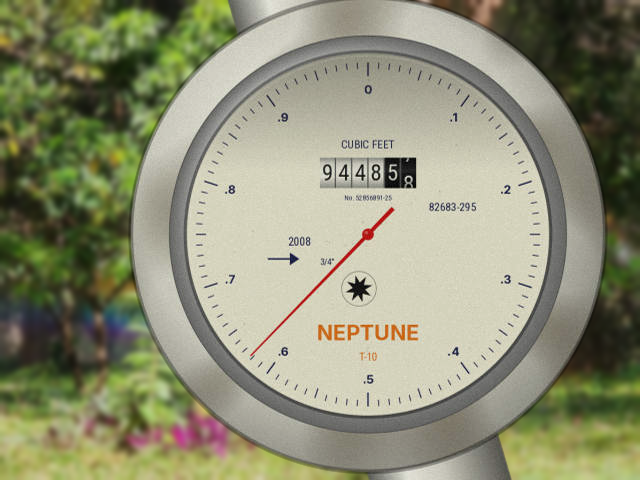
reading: 944857.62 ft³
